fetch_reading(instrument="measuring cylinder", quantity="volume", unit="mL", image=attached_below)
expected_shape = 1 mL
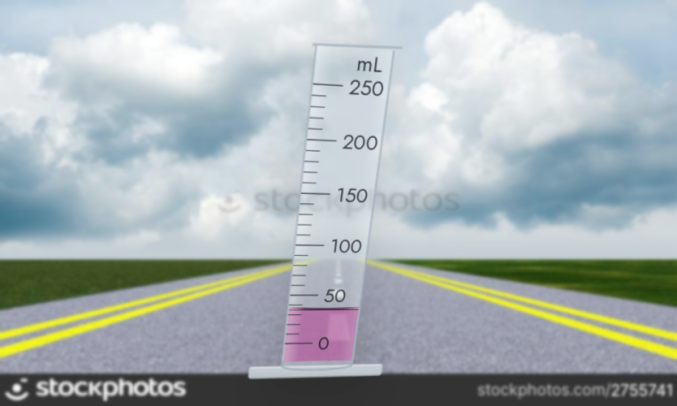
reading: 35 mL
